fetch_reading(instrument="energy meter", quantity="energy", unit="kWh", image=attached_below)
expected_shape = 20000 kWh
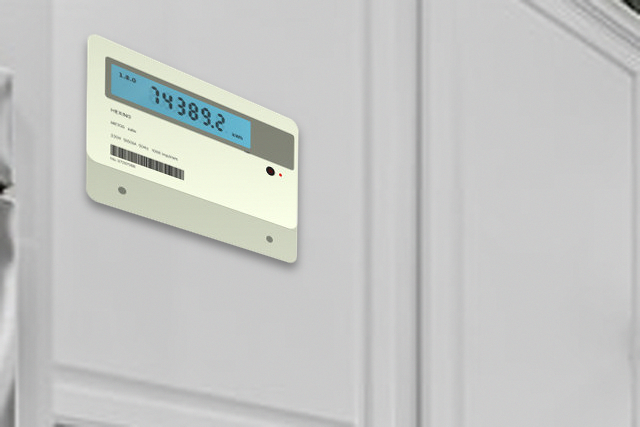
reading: 74389.2 kWh
